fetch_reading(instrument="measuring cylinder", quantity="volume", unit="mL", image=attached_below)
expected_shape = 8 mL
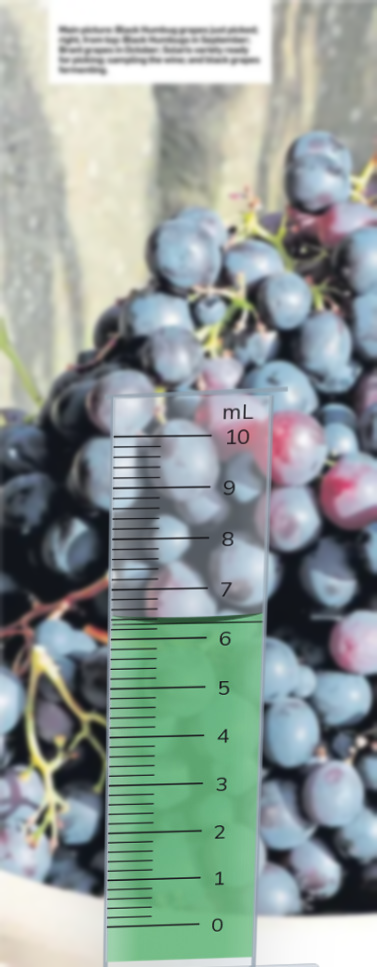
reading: 6.3 mL
